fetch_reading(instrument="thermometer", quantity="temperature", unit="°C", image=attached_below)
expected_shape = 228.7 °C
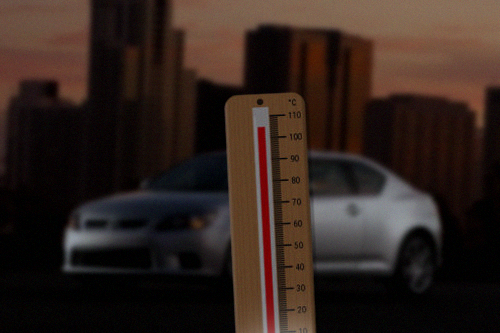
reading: 105 °C
